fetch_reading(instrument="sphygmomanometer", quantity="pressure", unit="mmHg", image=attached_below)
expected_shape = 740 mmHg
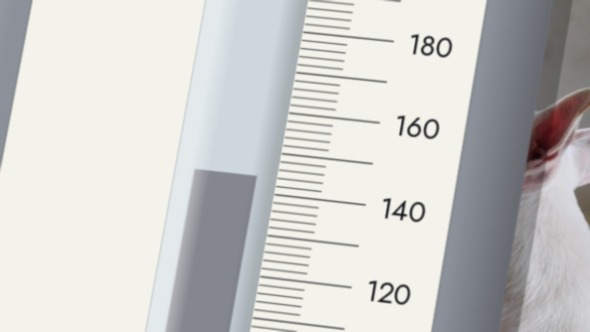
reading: 144 mmHg
